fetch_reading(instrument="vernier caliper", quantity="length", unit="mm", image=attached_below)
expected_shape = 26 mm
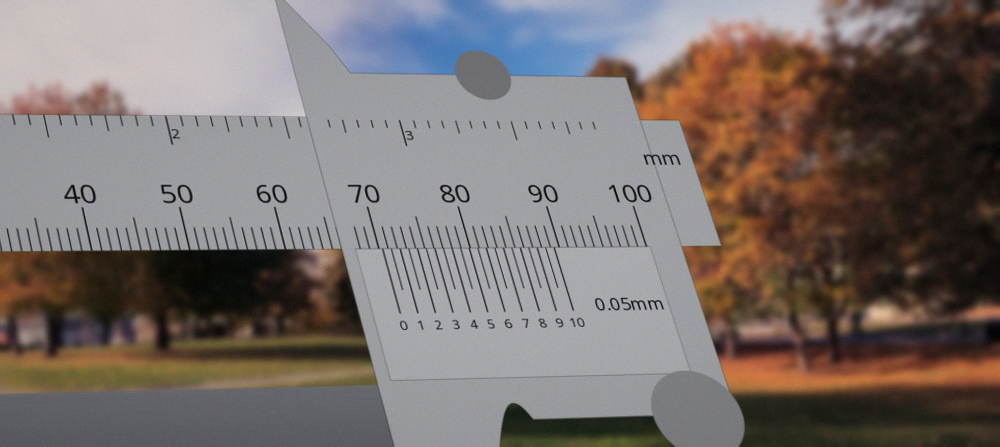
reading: 70.4 mm
